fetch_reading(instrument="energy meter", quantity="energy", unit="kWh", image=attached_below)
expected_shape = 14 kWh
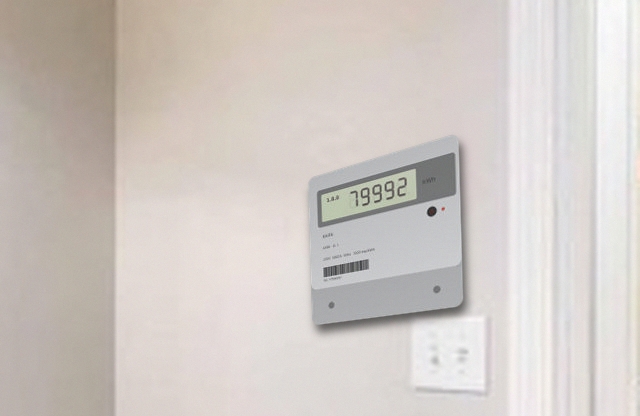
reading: 79992 kWh
